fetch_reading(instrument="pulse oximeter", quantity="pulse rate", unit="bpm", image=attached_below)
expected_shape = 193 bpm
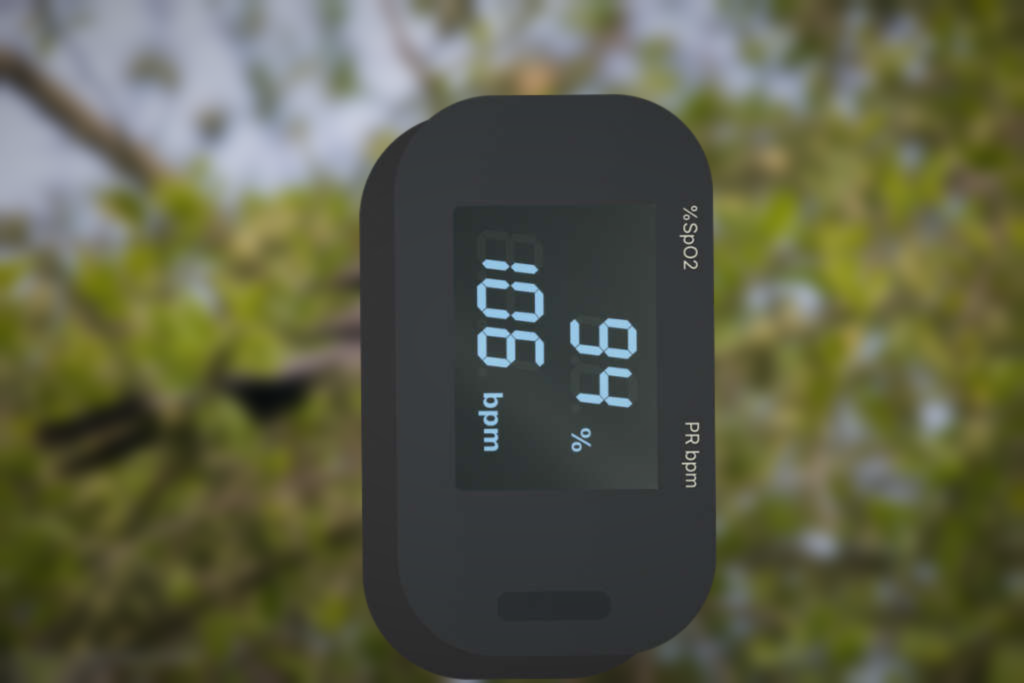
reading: 106 bpm
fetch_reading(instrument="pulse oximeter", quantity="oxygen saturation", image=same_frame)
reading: 94 %
